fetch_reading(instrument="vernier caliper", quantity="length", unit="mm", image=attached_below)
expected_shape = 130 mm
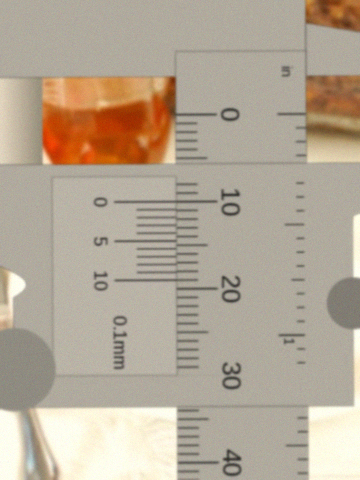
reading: 10.0 mm
